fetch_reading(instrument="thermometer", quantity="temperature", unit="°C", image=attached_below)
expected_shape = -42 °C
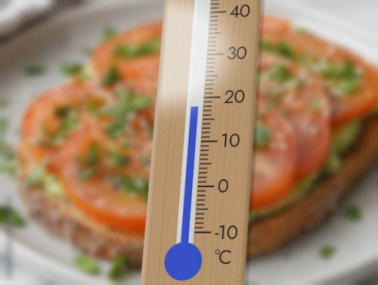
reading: 18 °C
